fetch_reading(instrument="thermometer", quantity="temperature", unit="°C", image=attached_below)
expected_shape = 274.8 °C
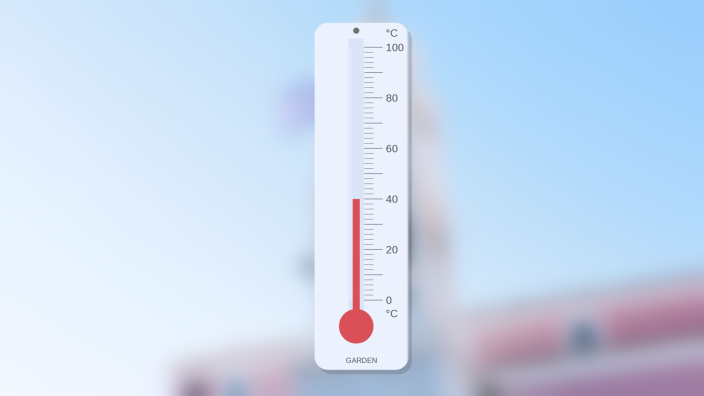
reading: 40 °C
